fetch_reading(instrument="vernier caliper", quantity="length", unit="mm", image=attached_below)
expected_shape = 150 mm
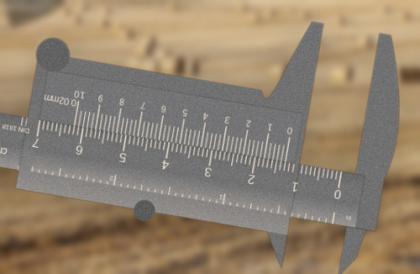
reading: 13.0 mm
